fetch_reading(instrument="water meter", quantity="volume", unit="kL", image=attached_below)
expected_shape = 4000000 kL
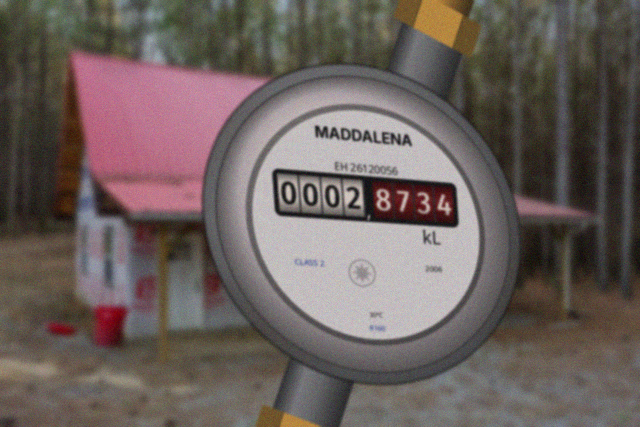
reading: 2.8734 kL
